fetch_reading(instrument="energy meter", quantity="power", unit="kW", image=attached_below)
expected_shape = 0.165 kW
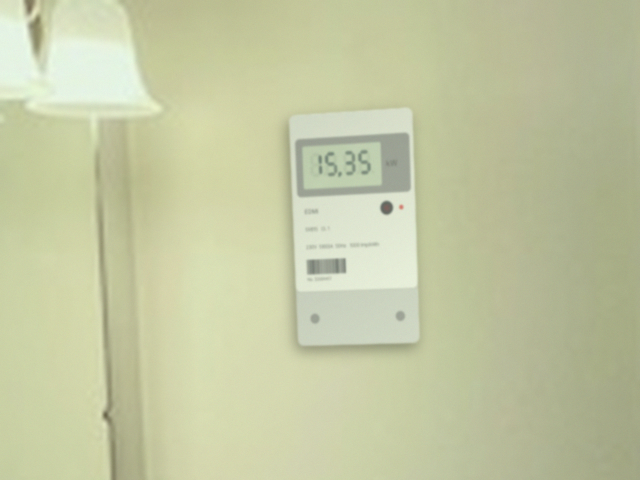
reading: 15.35 kW
